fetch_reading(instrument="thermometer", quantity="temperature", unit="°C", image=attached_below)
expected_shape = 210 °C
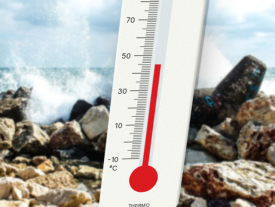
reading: 45 °C
